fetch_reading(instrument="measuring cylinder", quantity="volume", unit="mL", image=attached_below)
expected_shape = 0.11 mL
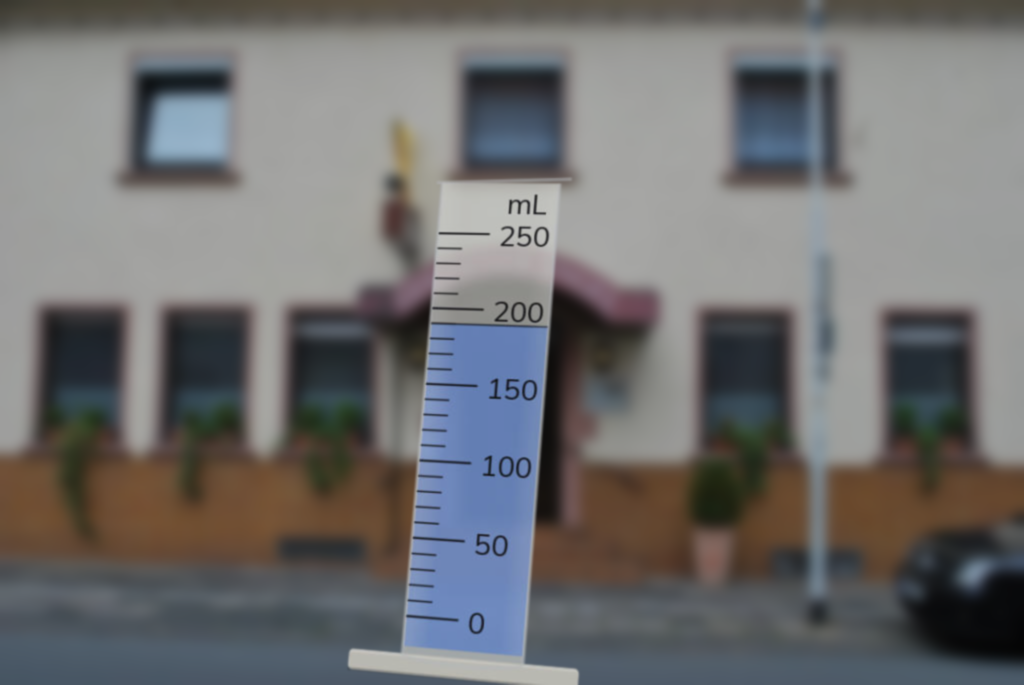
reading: 190 mL
